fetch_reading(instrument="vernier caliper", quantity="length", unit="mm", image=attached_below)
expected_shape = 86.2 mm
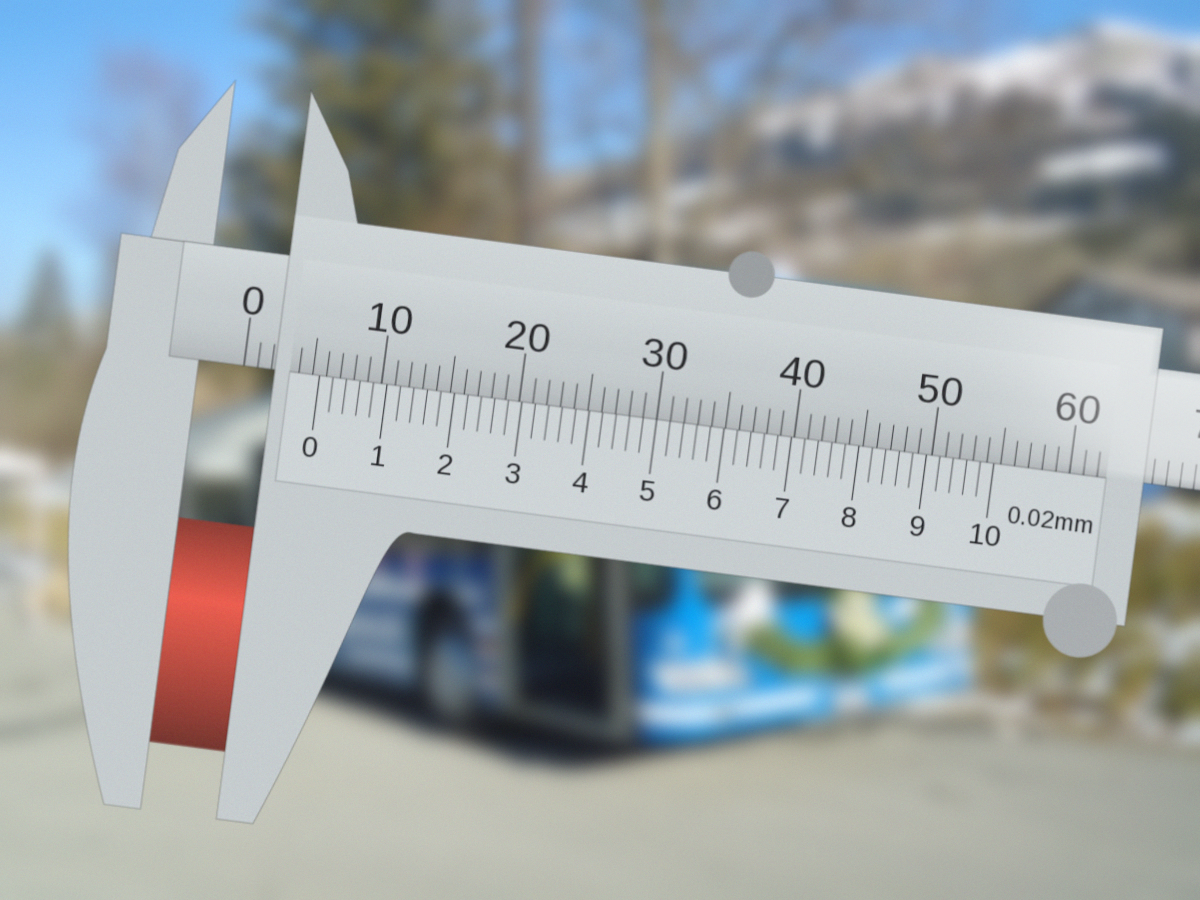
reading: 5.5 mm
